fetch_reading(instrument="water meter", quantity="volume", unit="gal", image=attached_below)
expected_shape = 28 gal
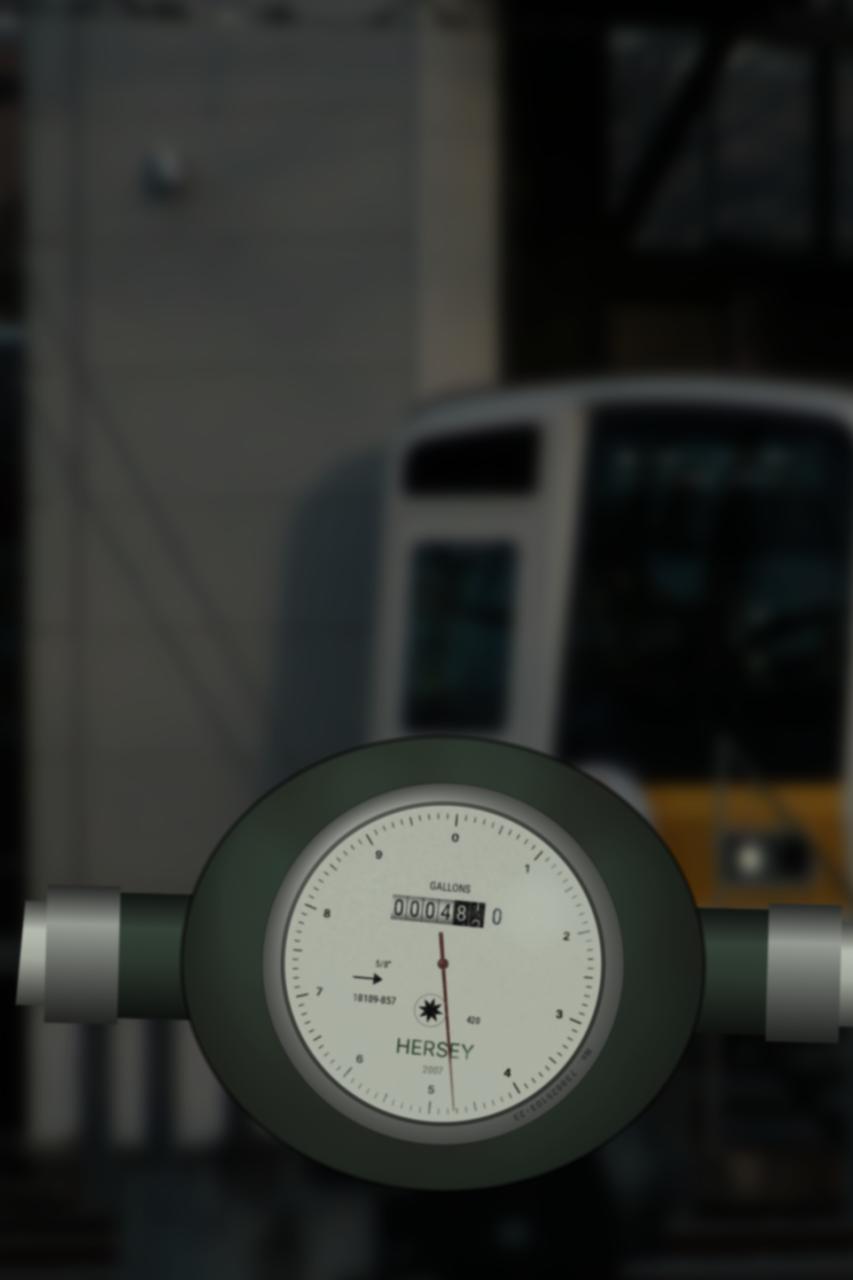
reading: 4814.7 gal
